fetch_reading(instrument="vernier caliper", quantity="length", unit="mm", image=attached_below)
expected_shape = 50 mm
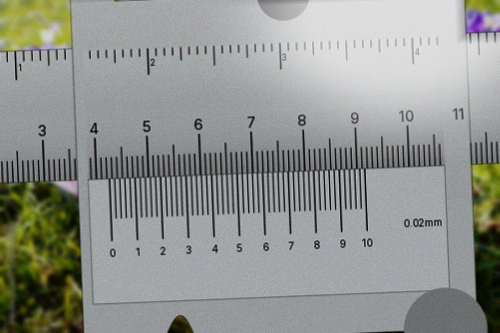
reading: 42.5 mm
